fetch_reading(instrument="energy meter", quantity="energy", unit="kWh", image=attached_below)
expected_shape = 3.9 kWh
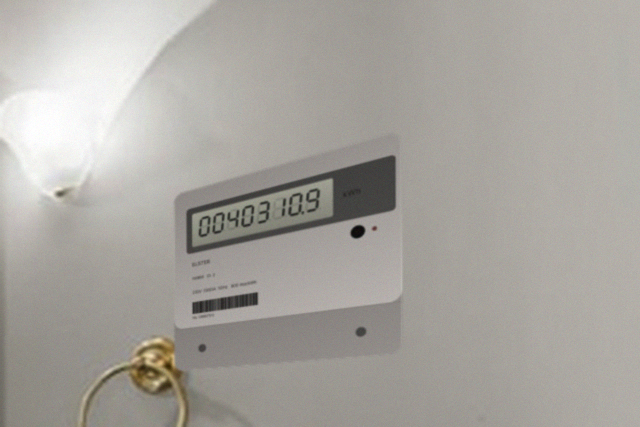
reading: 40310.9 kWh
